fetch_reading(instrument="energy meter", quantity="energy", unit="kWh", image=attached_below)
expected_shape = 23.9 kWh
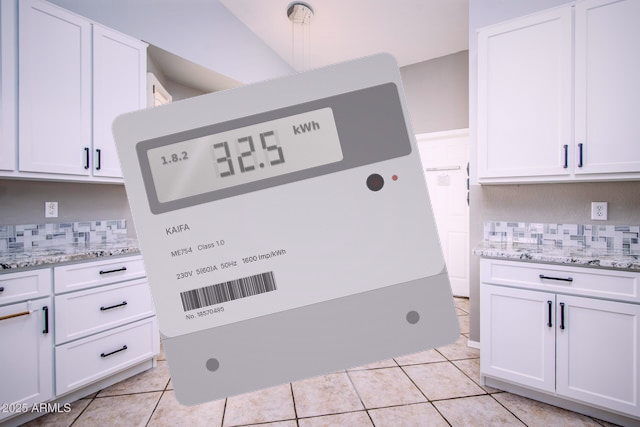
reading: 32.5 kWh
